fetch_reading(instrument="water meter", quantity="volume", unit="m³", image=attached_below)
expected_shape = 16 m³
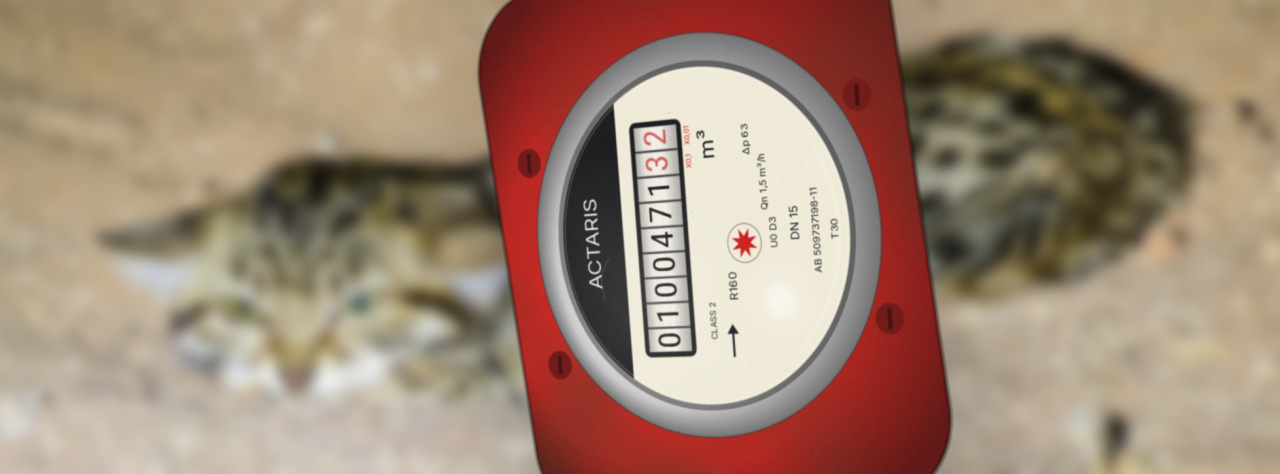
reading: 100471.32 m³
